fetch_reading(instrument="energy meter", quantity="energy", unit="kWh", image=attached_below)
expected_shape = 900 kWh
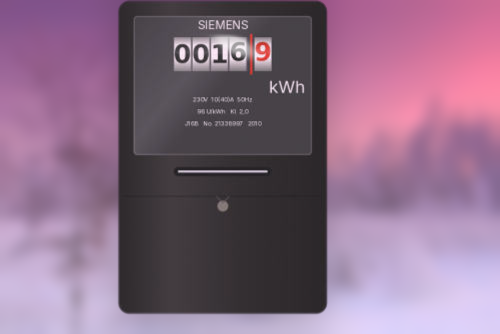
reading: 16.9 kWh
